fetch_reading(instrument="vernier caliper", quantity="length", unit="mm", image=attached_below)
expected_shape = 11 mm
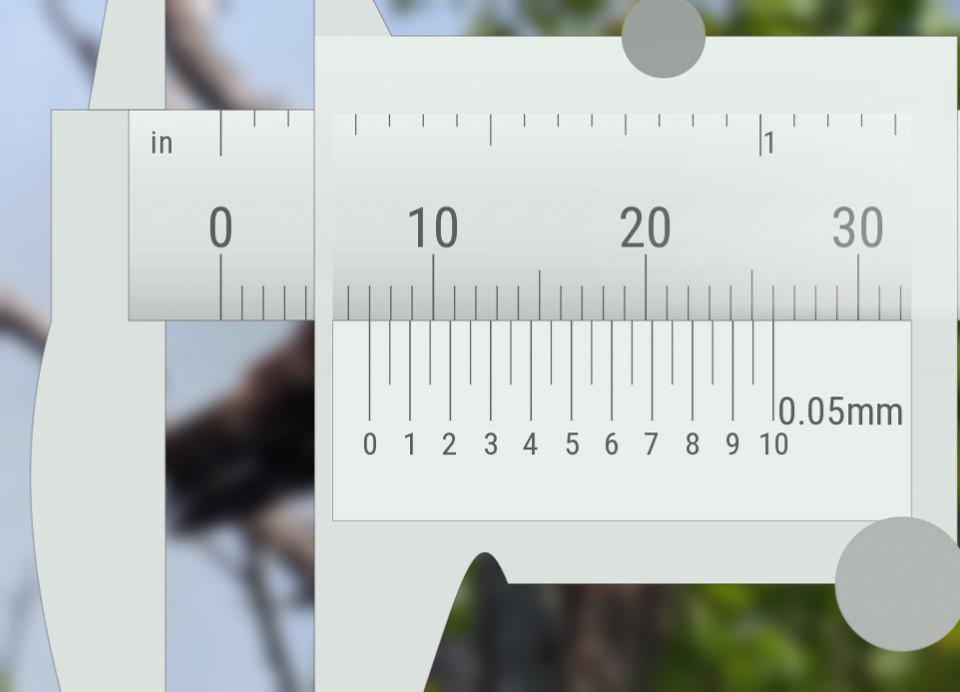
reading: 7.0 mm
